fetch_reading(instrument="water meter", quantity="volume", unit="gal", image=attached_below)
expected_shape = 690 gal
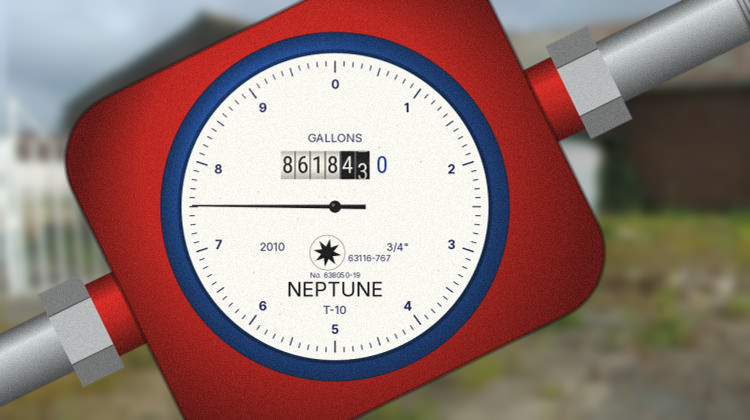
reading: 8618427.5 gal
